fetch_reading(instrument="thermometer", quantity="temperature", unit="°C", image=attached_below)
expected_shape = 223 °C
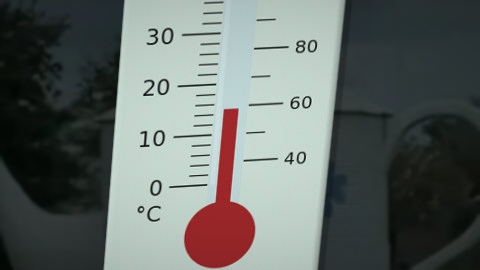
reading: 15 °C
